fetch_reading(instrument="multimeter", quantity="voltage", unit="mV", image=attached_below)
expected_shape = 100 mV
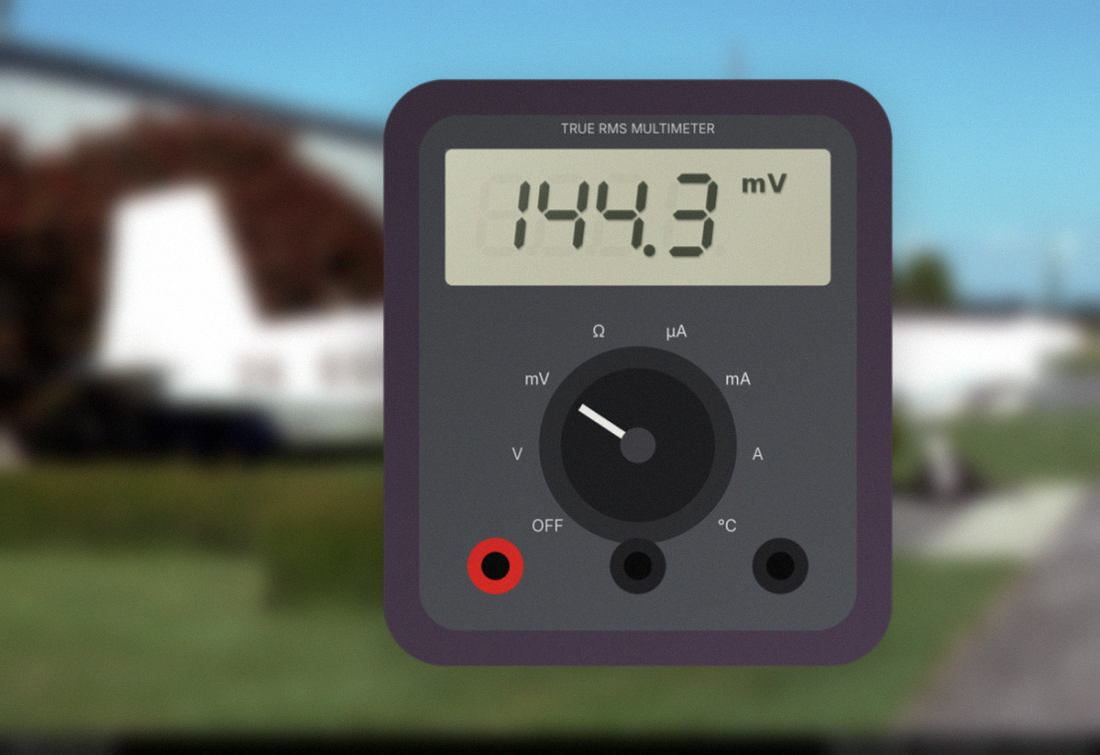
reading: 144.3 mV
